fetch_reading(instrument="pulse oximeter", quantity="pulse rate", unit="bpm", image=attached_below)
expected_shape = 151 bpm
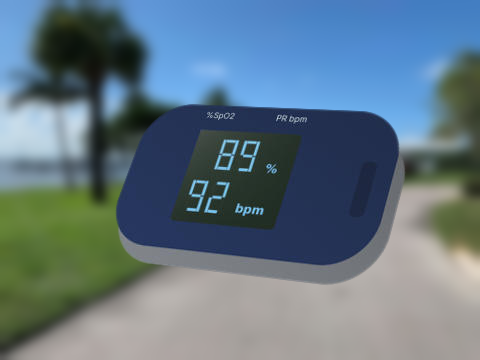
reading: 92 bpm
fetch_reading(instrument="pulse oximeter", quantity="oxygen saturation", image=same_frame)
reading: 89 %
